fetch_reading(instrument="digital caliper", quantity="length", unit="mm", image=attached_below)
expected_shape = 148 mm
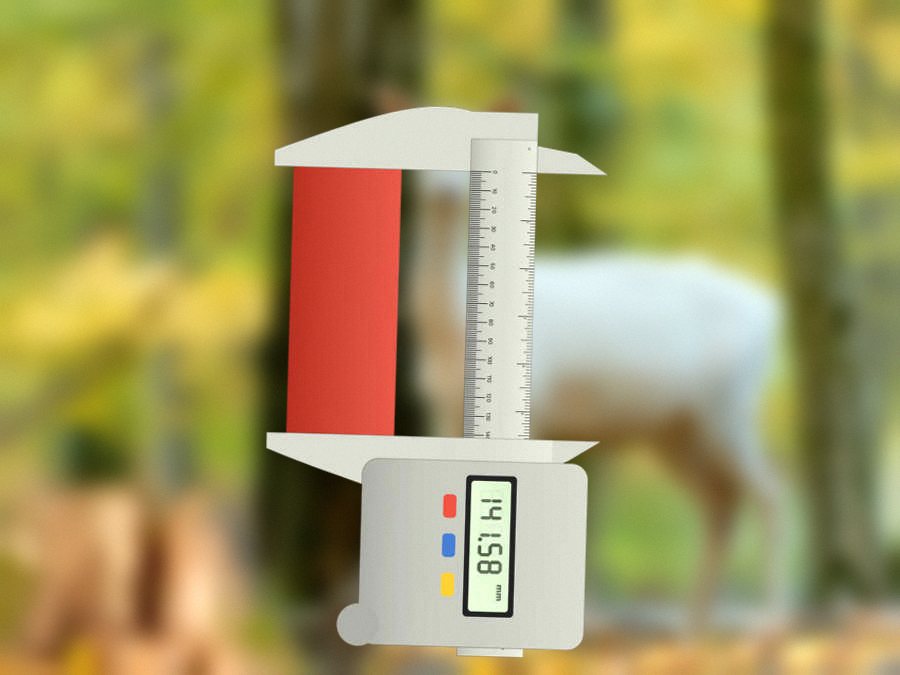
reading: 141.58 mm
